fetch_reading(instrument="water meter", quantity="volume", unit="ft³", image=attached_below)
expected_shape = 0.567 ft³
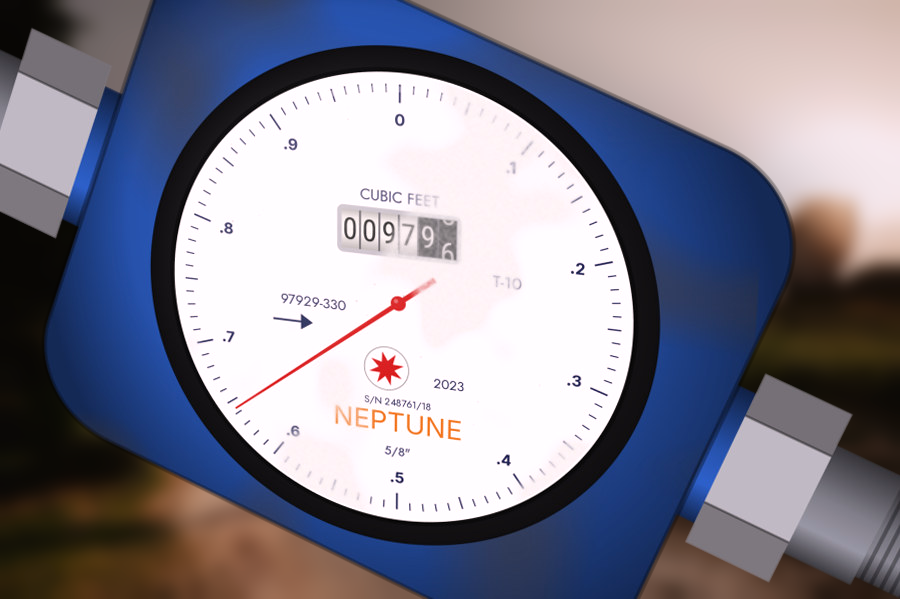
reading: 9795.64 ft³
